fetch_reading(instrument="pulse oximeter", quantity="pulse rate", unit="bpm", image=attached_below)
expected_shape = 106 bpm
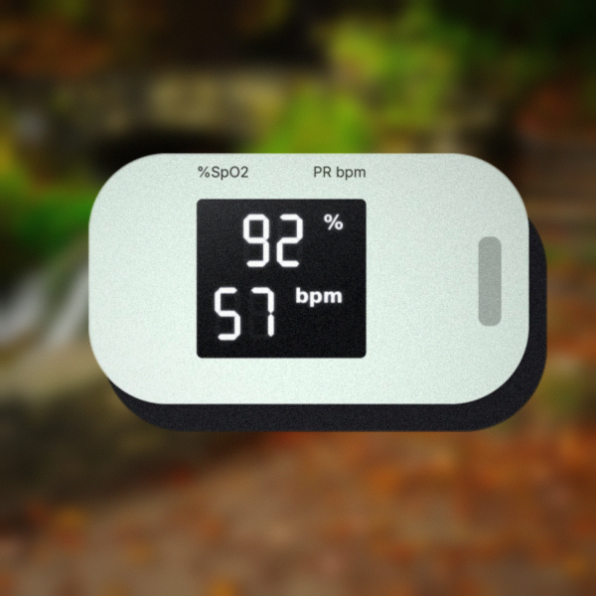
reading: 57 bpm
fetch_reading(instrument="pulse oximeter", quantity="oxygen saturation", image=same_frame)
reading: 92 %
